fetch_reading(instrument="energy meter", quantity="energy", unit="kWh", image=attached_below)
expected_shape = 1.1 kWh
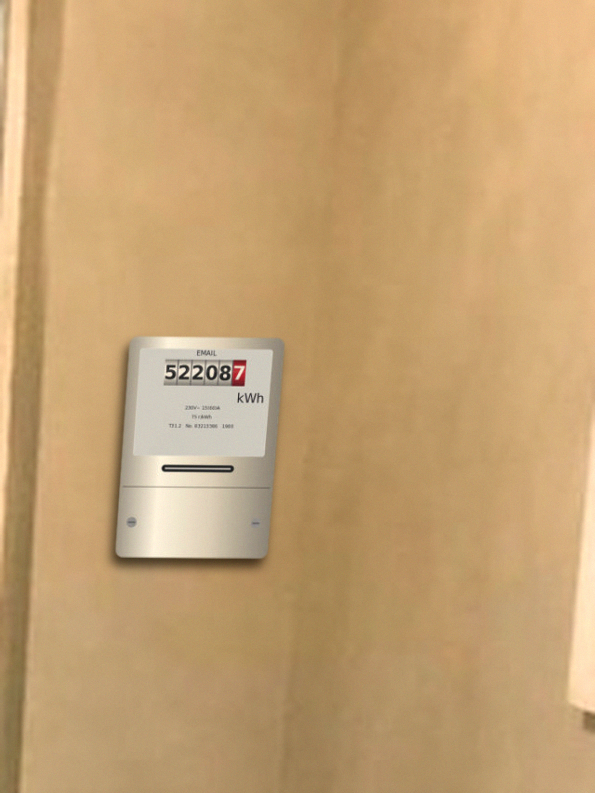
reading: 52208.7 kWh
